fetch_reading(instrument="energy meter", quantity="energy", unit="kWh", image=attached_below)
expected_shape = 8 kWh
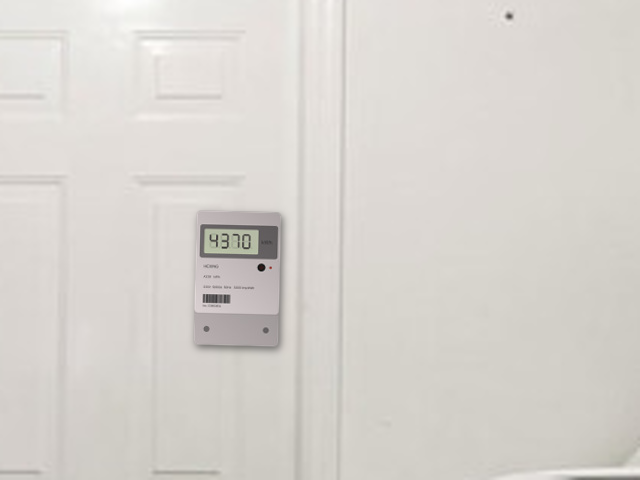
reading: 4370 kWh
